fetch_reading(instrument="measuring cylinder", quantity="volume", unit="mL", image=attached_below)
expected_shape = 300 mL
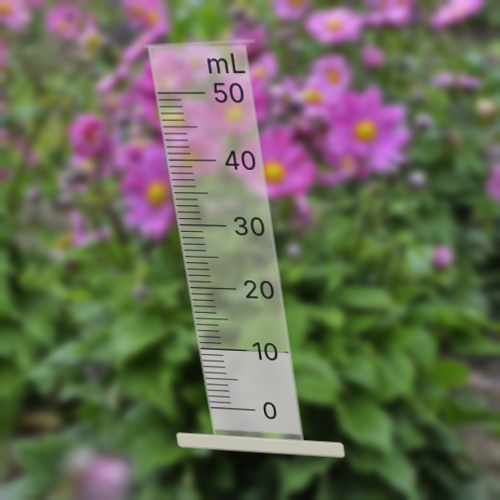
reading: 10 mL
